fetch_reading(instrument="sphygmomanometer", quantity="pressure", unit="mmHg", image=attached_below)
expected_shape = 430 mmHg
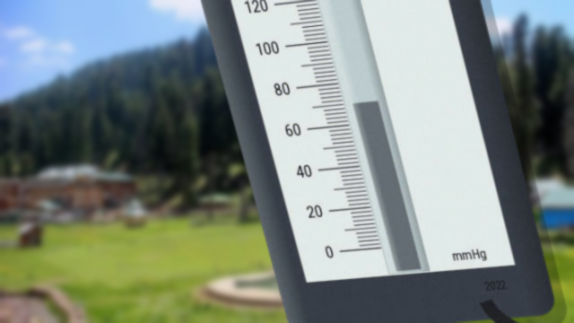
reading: 70 mmHg
